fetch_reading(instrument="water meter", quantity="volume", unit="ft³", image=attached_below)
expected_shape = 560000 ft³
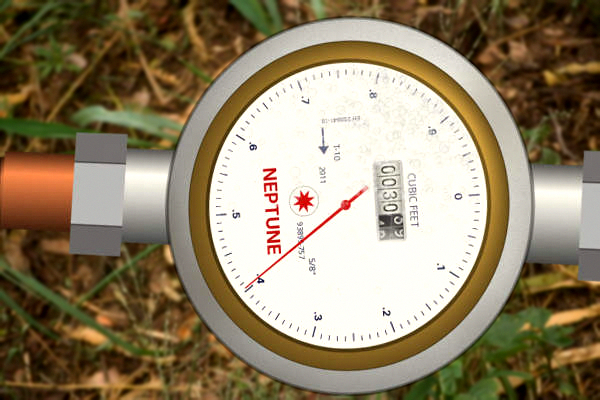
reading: 3039.40 ft³
